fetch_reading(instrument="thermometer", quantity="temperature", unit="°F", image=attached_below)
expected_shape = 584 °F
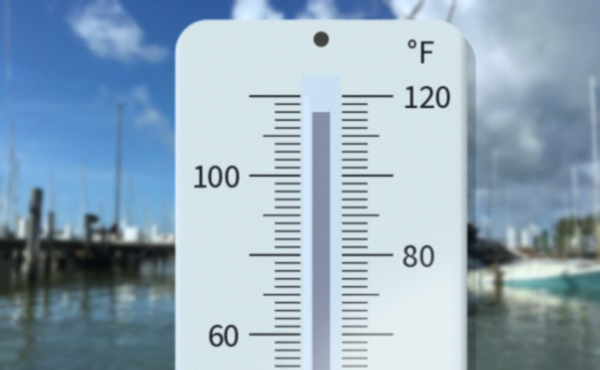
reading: 116 °F
